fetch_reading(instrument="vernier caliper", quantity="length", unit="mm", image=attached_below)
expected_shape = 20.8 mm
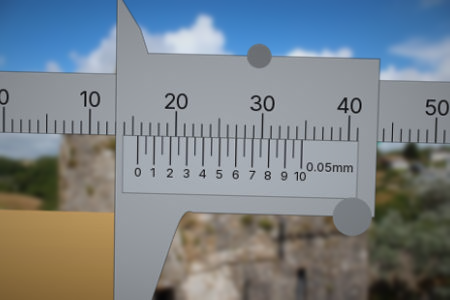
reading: 15.6 mm
